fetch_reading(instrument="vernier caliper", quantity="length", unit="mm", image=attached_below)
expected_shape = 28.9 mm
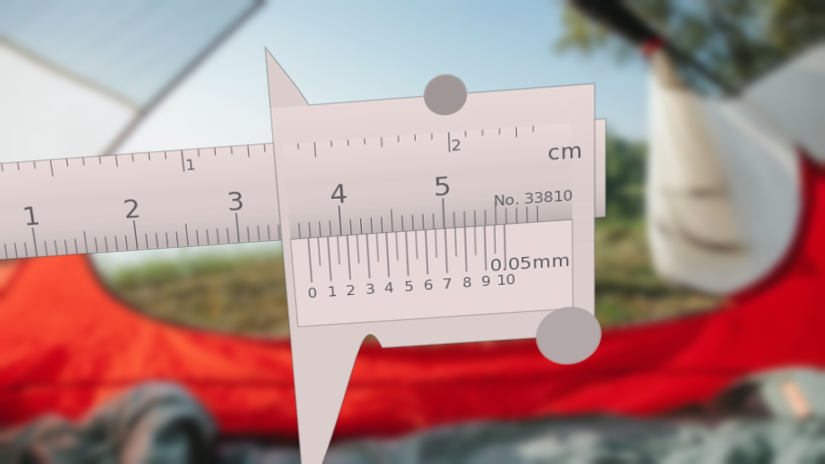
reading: 36.8 mm
